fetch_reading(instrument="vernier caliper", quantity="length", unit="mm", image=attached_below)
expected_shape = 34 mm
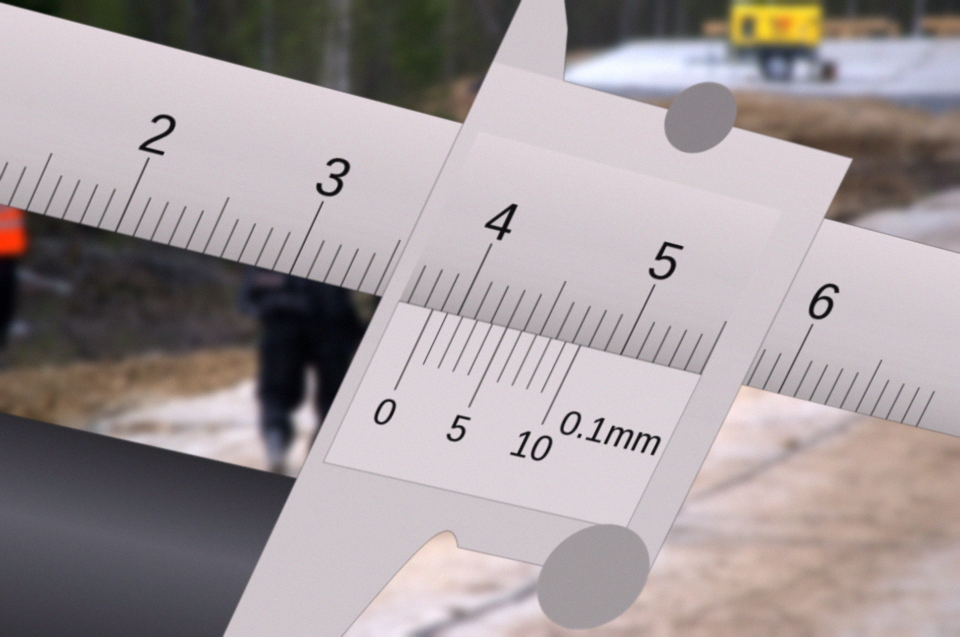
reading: 38.5 mm
